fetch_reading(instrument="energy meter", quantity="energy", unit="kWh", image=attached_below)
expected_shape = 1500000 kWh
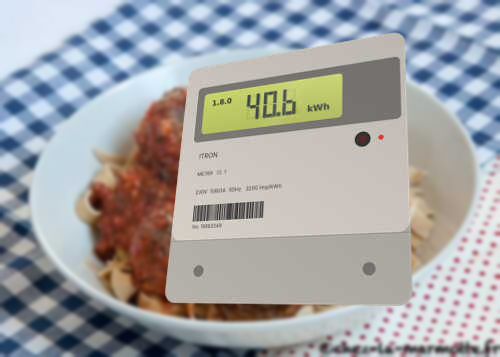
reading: 40.6 kWh
